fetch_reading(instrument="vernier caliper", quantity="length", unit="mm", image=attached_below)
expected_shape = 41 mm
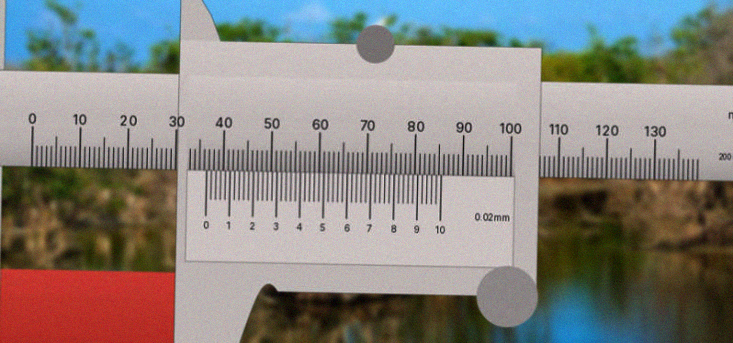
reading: 36.5 mm
